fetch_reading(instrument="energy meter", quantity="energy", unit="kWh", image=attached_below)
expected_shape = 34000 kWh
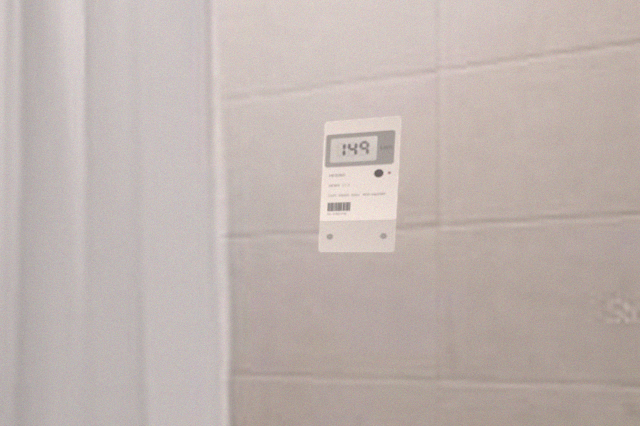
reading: 149 kWh
